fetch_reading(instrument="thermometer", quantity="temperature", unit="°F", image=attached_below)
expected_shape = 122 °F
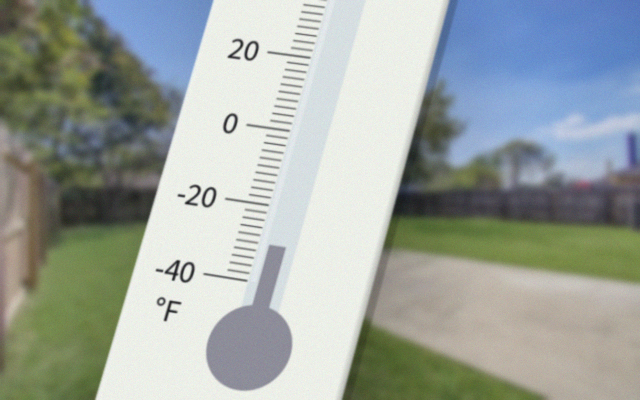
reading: -30 °F
